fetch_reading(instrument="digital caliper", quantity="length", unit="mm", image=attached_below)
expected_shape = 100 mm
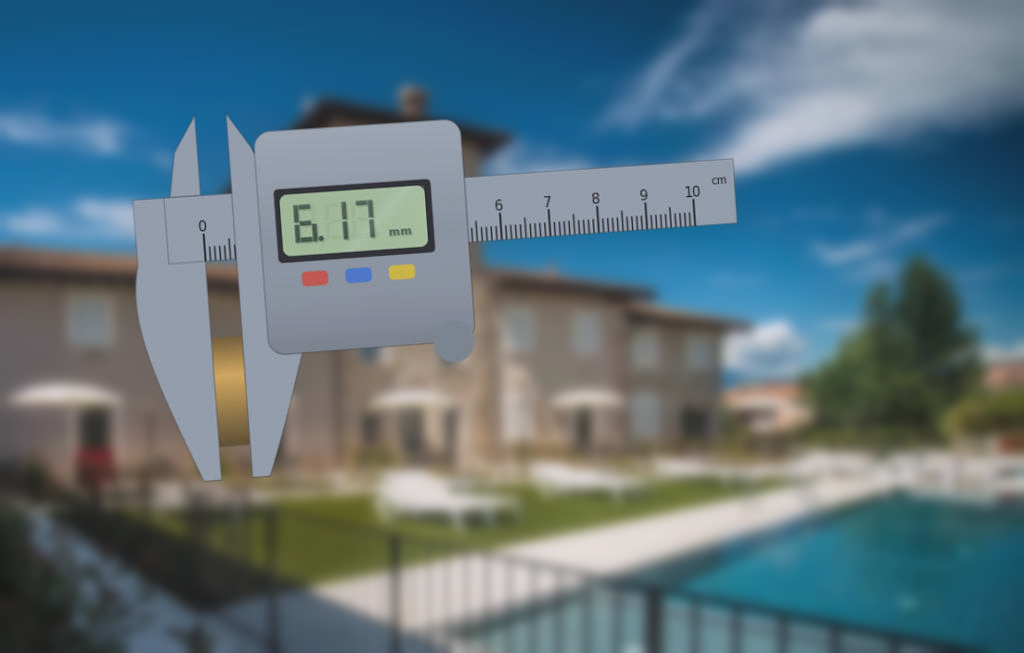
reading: 6.17 mm
